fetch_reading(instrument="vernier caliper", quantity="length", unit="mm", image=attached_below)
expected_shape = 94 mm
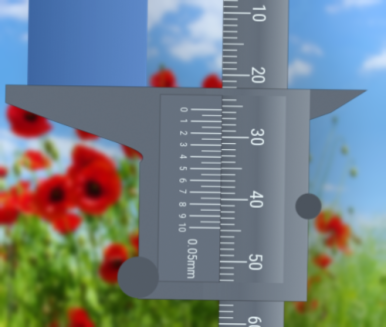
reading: 25.6 mm
